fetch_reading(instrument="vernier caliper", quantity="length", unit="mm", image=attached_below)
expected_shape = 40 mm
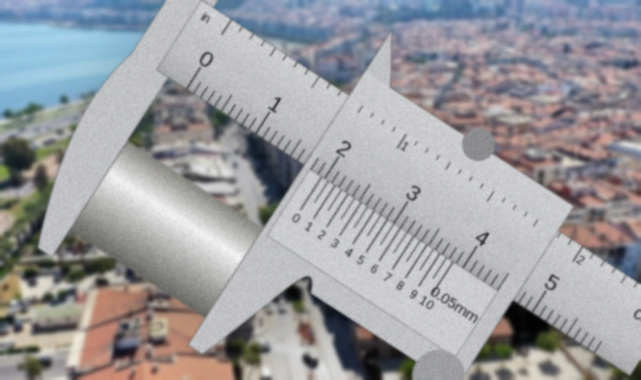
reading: 19.6 mm
